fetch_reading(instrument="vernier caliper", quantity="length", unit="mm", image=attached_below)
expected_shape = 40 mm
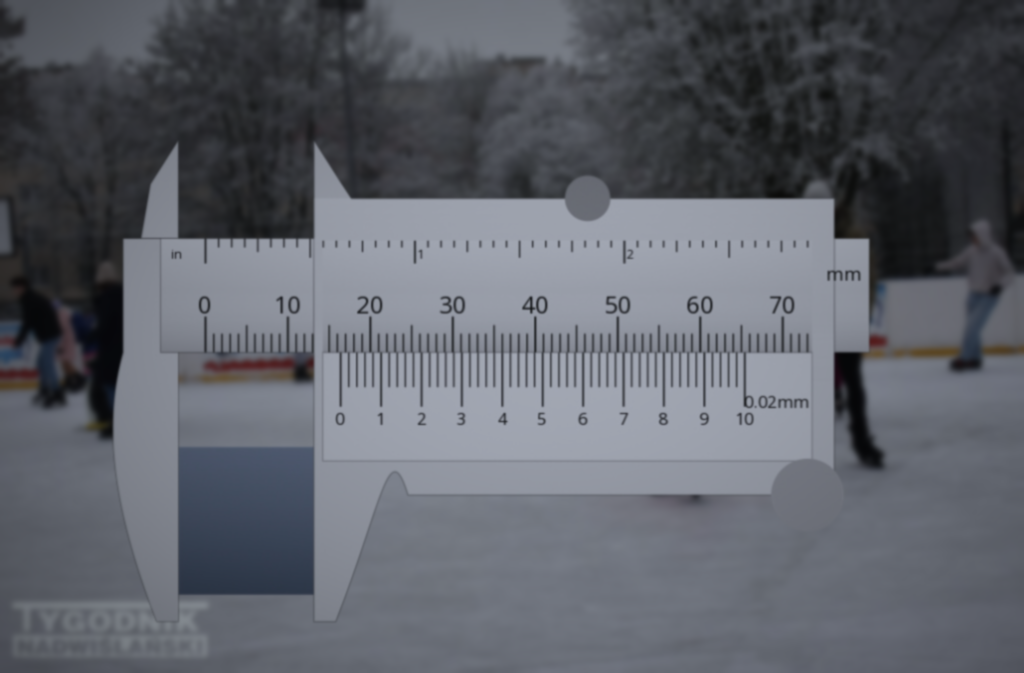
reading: 16.4 mm
